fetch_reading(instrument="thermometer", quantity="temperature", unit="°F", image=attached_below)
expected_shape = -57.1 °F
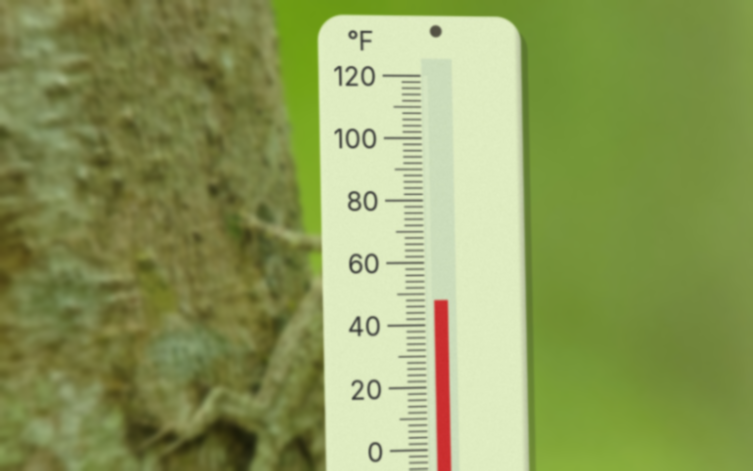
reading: 48 °F
